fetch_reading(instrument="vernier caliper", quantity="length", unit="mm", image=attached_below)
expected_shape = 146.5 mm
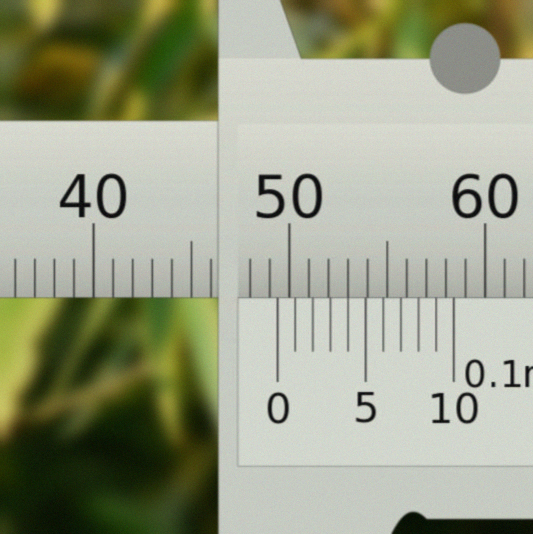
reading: 49.4 mm
